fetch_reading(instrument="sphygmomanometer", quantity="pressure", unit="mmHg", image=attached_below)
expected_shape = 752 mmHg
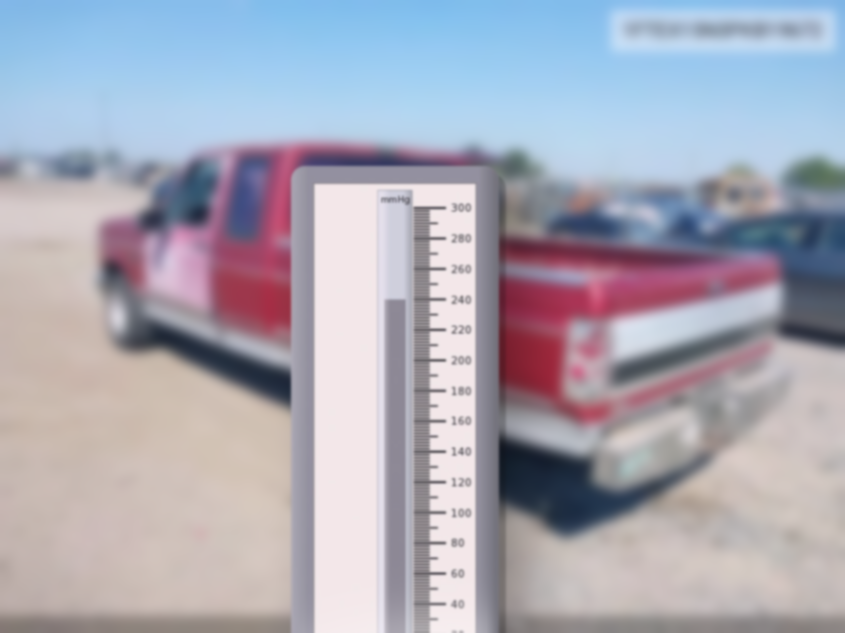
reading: 240 mmHg
